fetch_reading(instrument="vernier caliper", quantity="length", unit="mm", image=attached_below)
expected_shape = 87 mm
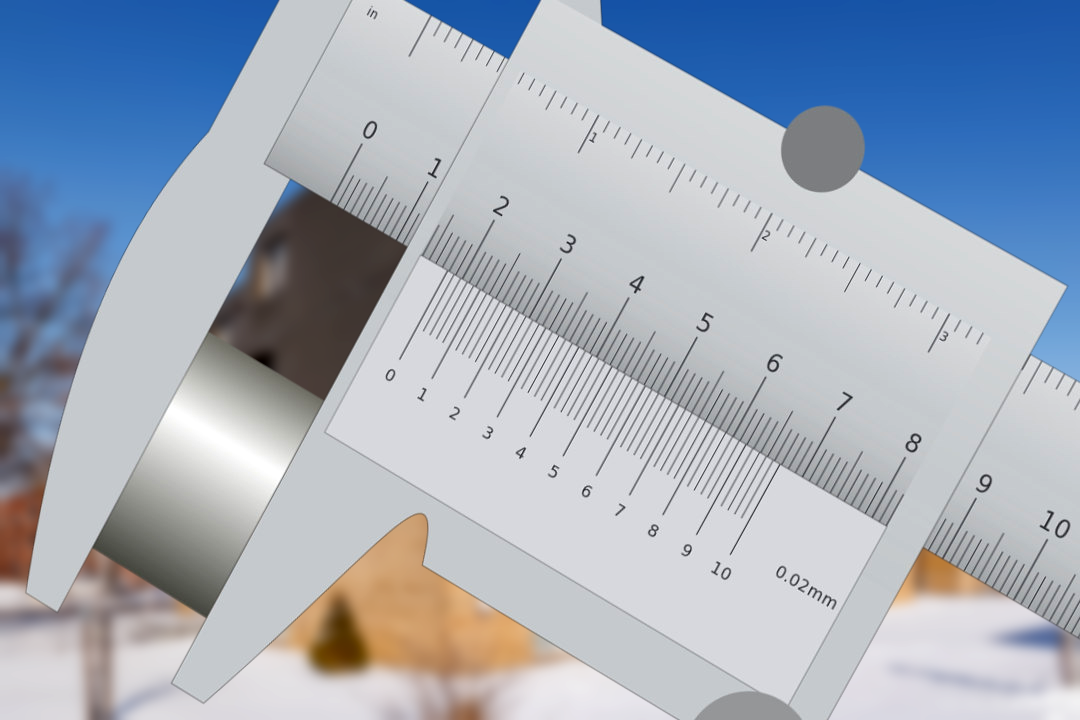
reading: 17.8 mm
